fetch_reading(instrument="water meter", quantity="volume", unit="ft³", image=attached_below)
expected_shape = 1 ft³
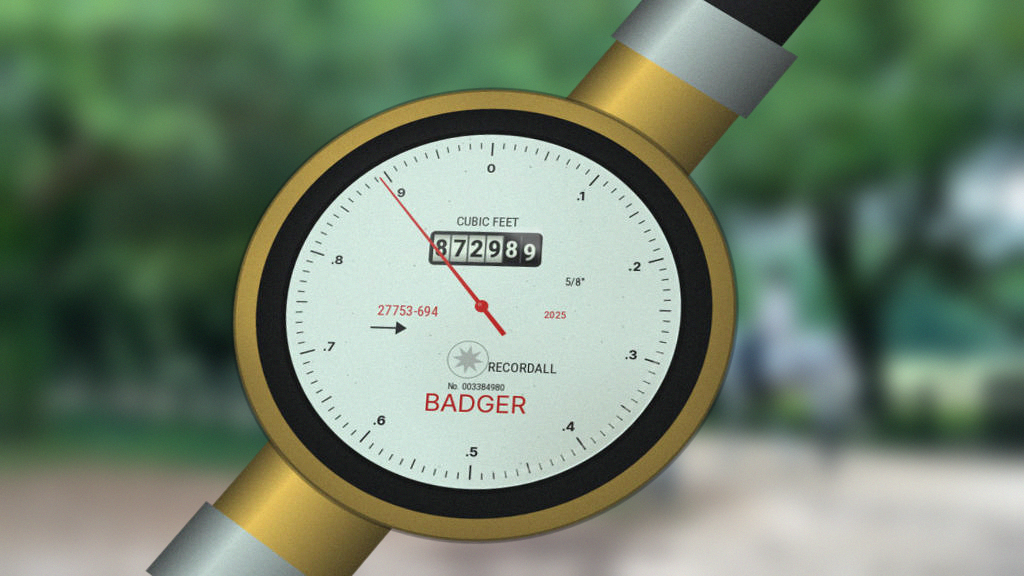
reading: 872988.89 ft³
